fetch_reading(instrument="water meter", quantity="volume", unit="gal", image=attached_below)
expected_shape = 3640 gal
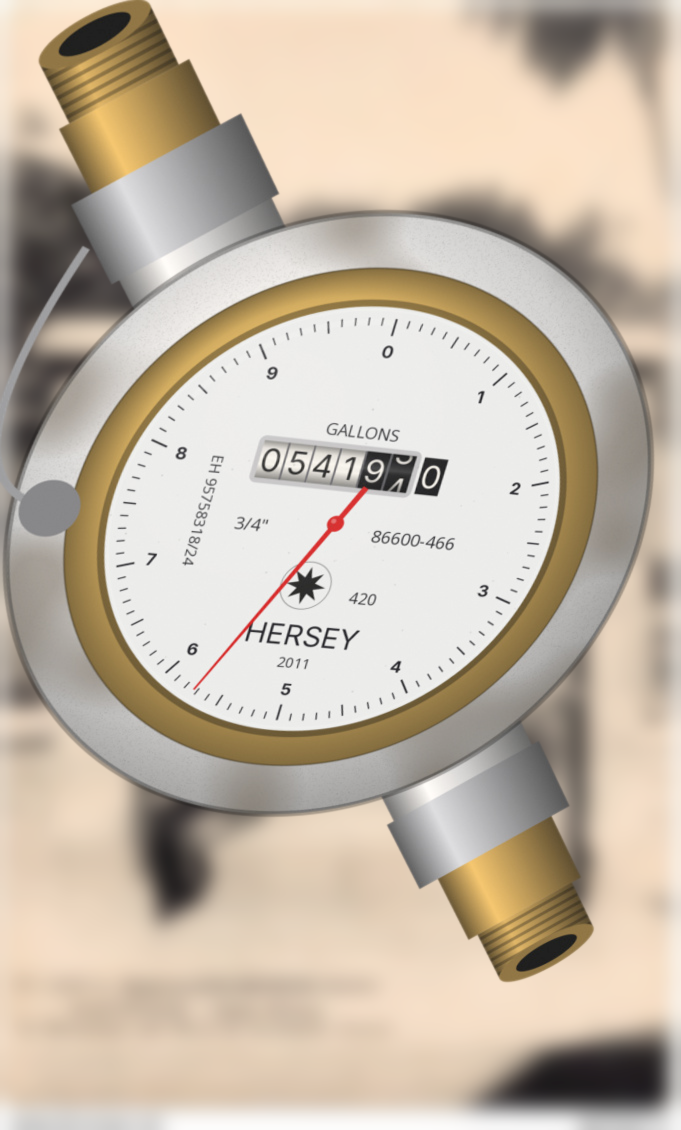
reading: 541935.7 gal
